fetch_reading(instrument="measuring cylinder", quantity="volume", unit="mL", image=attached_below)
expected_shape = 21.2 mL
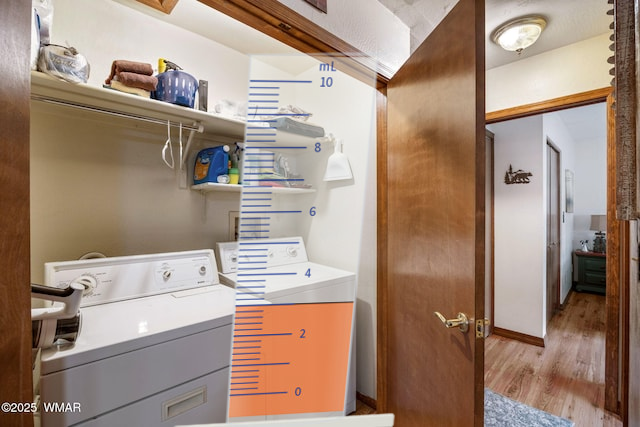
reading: 3 mL
